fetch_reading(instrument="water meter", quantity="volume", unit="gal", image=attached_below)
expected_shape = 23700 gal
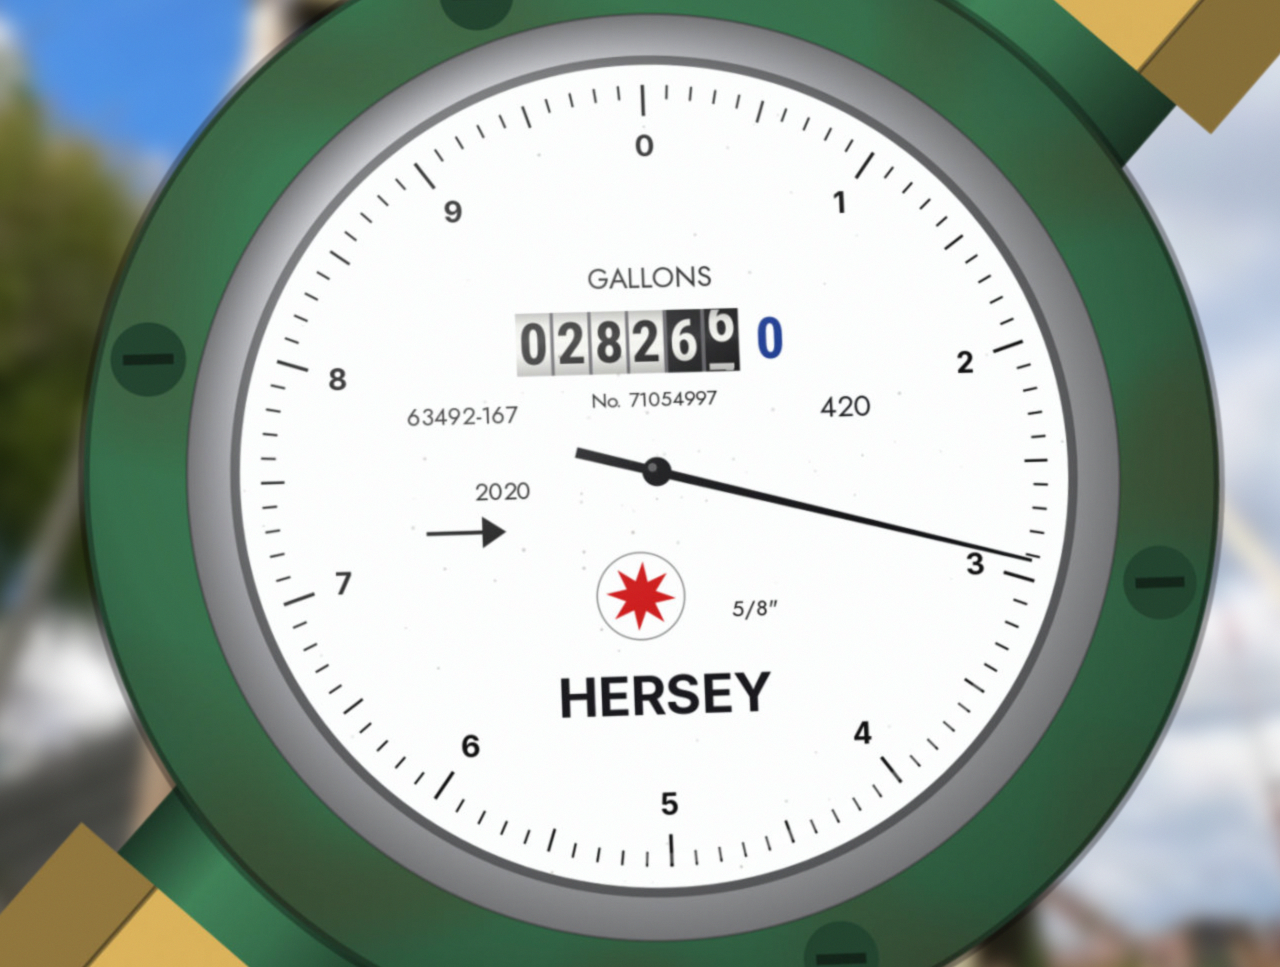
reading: 282662.9 gal
